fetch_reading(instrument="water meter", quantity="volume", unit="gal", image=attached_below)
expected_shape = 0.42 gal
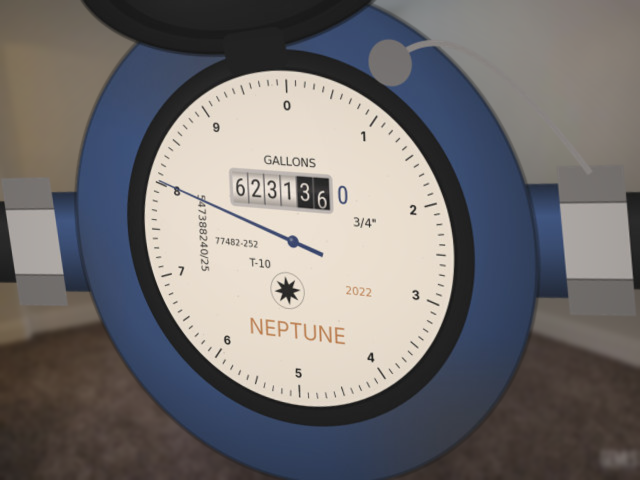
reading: 6231358.0 gal
